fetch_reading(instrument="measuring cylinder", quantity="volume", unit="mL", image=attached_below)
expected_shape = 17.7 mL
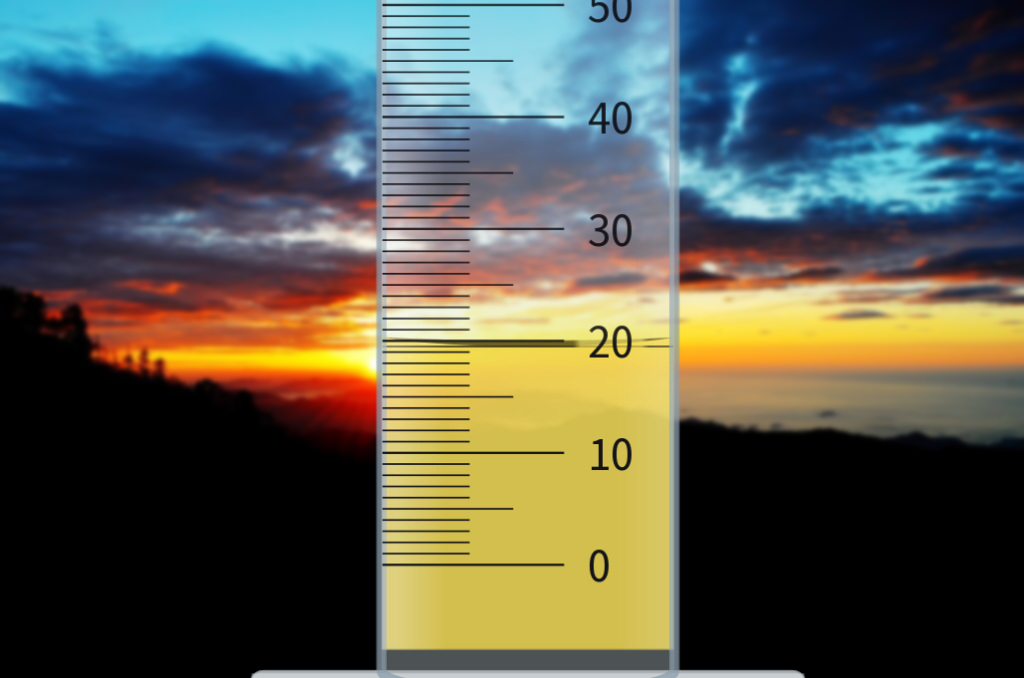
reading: 19.5 mL
